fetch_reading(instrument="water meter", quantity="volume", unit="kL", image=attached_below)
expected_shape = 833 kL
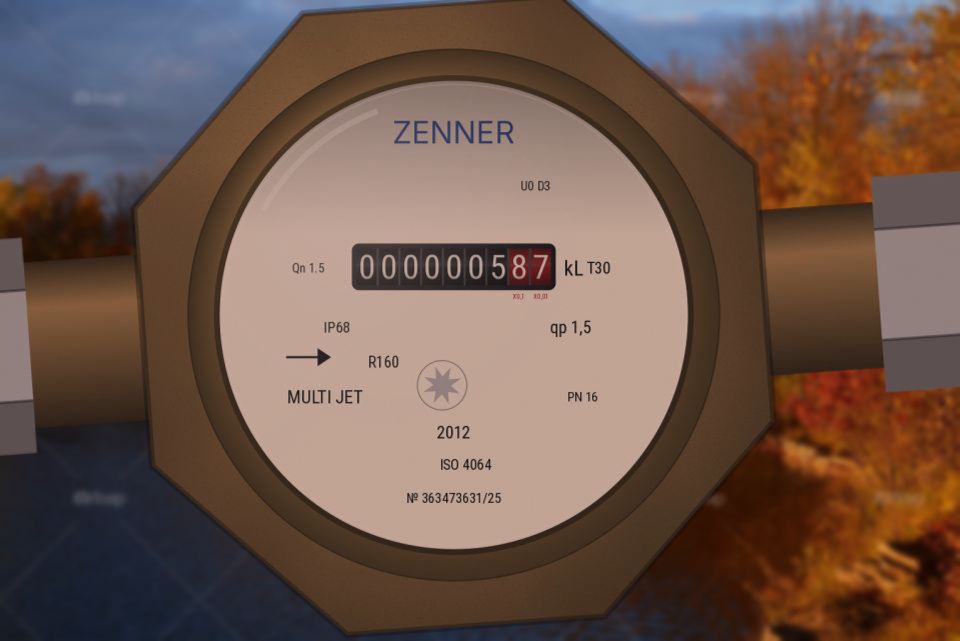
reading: 5.87 kL
